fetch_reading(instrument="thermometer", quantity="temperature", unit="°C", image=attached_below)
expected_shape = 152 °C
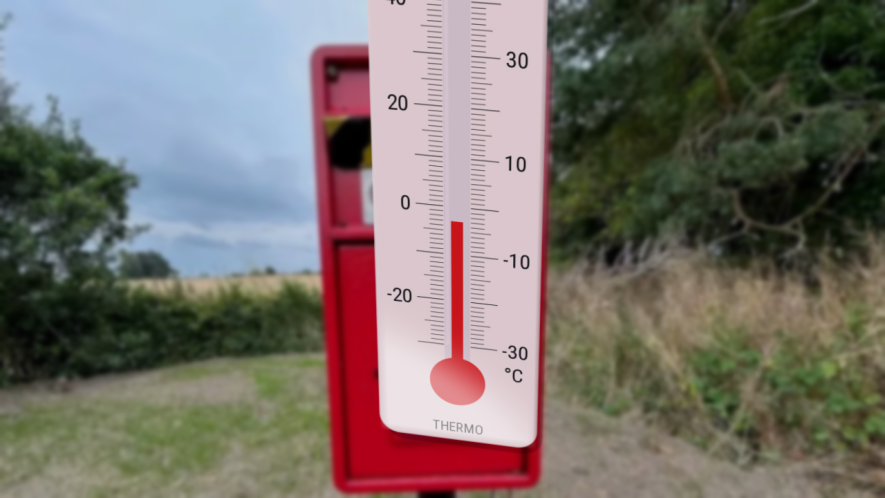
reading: -3 °C
